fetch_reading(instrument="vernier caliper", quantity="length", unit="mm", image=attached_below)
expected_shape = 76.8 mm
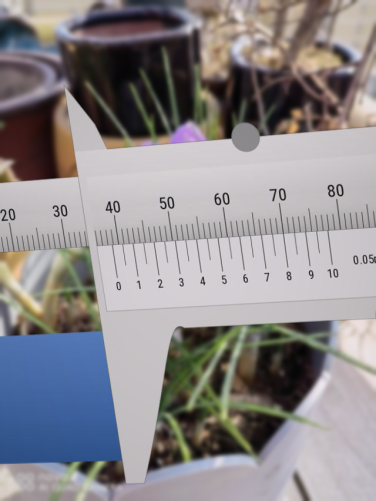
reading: 38.8 mm
